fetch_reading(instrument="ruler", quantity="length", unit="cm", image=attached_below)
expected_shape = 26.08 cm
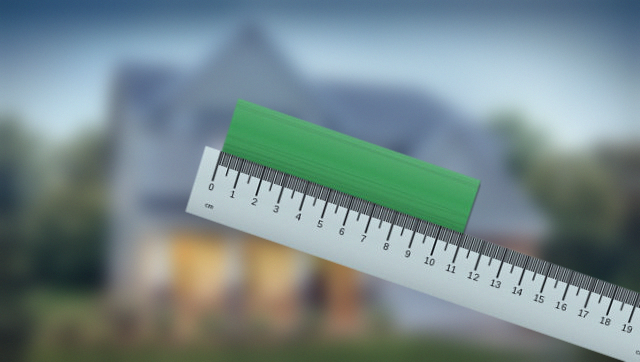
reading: 11 cm
